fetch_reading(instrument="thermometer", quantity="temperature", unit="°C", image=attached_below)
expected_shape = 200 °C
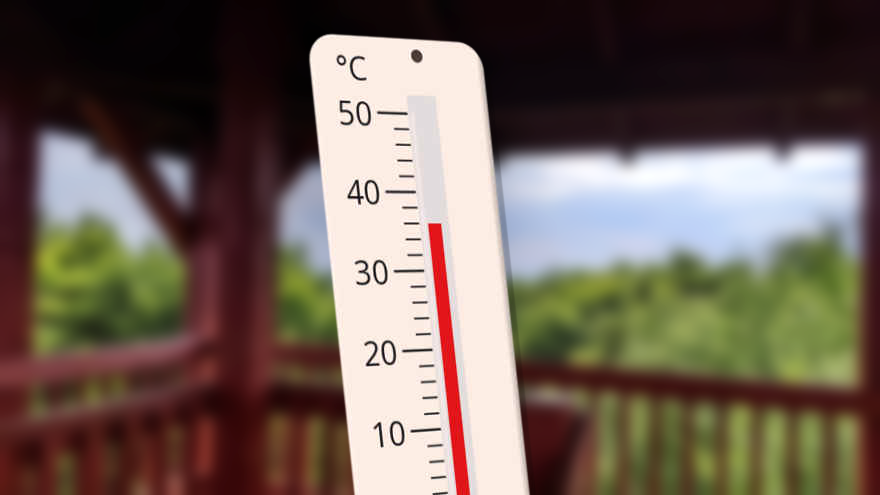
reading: 36 °C
